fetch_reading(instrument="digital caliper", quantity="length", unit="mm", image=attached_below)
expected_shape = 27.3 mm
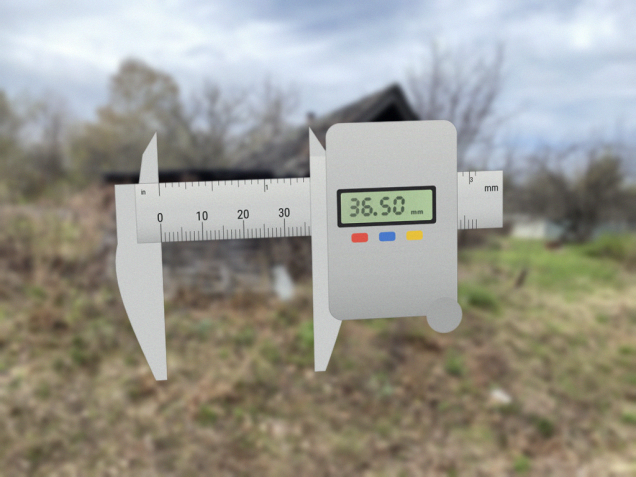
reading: 36.50 mm
